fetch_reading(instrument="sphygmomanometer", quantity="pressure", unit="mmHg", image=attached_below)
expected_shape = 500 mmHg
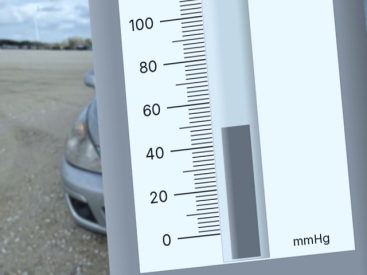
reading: 48 mmHg
